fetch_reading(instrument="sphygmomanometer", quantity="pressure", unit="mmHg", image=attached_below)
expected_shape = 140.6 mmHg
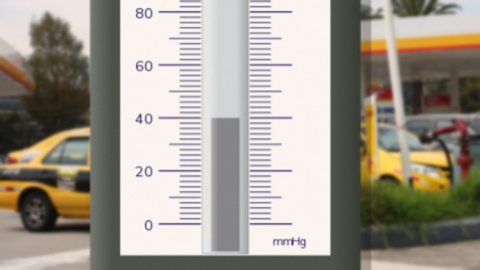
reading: 40 mmHg
